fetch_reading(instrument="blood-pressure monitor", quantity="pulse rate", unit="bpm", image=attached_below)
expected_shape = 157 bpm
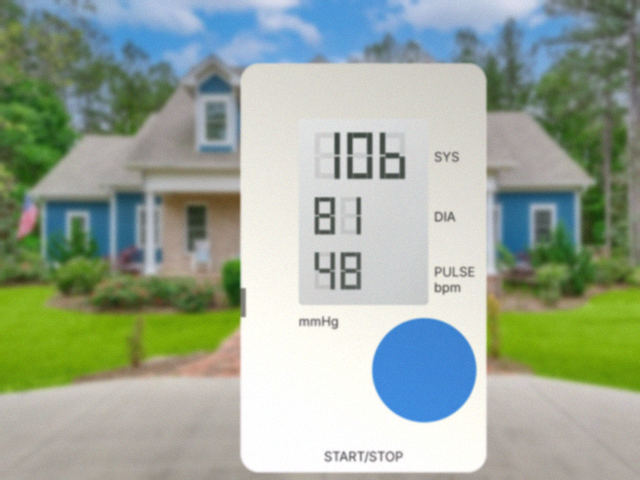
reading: 48 bpm
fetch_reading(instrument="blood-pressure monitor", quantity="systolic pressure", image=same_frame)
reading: 106 mmHg
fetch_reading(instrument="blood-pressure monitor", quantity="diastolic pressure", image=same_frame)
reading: 81 mmHg
